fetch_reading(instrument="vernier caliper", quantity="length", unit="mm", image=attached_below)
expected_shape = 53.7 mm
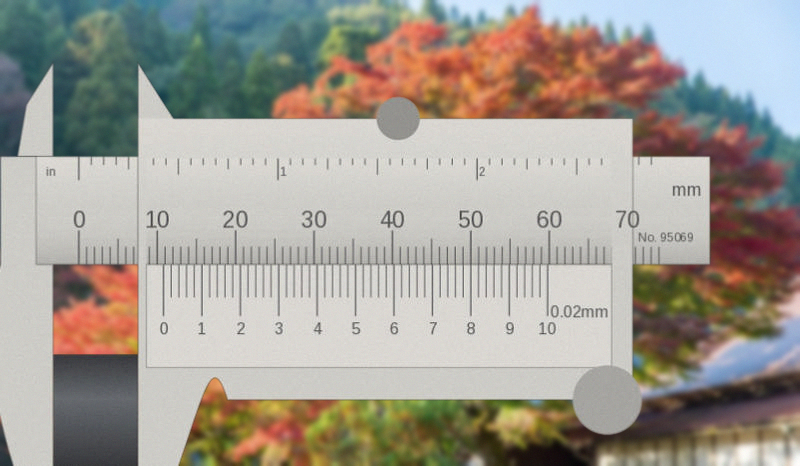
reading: 10.8 mm
